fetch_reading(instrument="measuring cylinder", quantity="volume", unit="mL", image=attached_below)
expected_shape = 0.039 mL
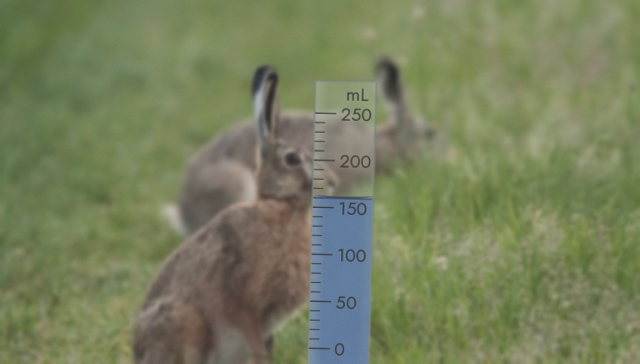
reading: 160 mL
